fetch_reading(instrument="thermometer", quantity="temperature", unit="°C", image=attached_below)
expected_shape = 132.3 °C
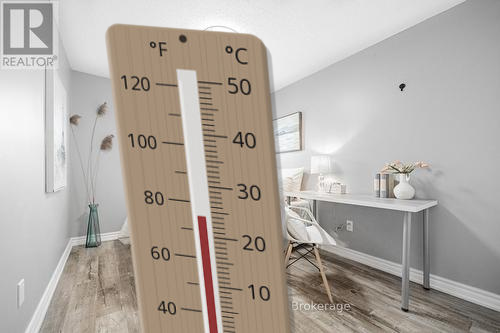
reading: 24 °C
